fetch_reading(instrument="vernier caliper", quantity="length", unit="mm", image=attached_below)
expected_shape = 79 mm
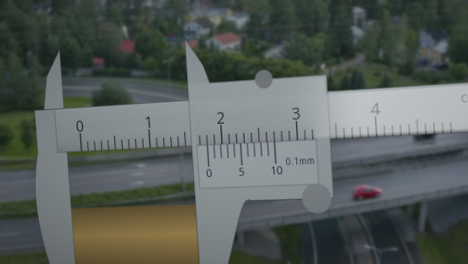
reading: 18.0 mm
